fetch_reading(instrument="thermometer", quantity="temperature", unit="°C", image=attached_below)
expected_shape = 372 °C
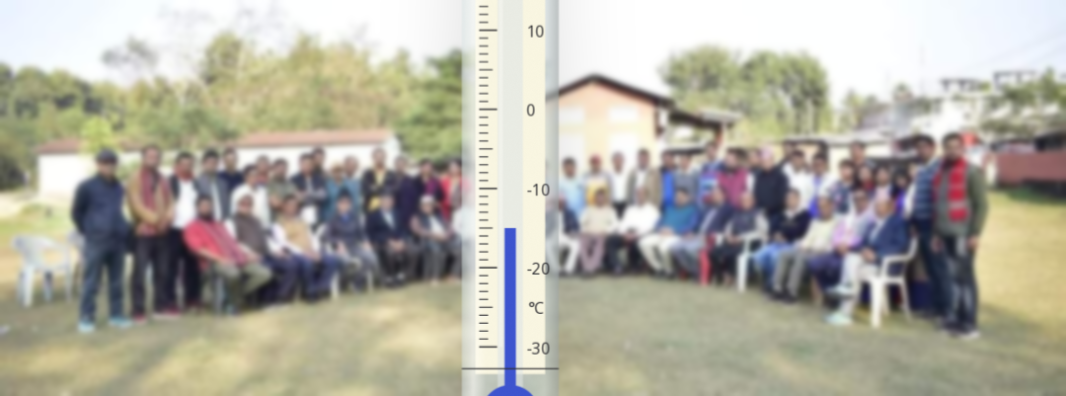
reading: -15 °C
